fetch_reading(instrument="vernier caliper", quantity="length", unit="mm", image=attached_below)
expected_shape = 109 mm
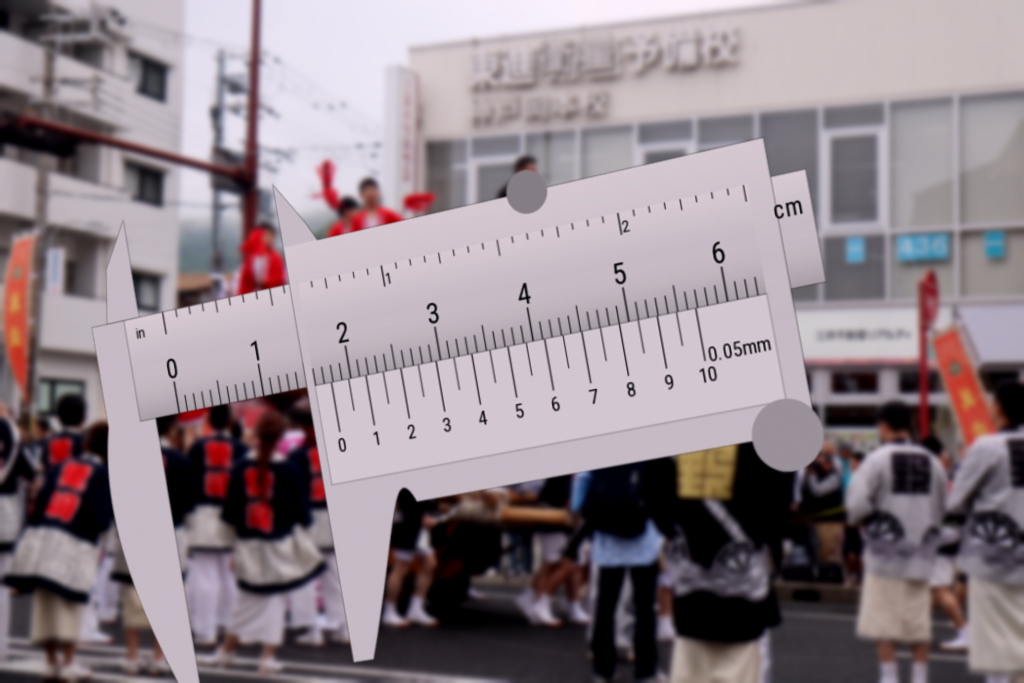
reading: 17.8 mm
